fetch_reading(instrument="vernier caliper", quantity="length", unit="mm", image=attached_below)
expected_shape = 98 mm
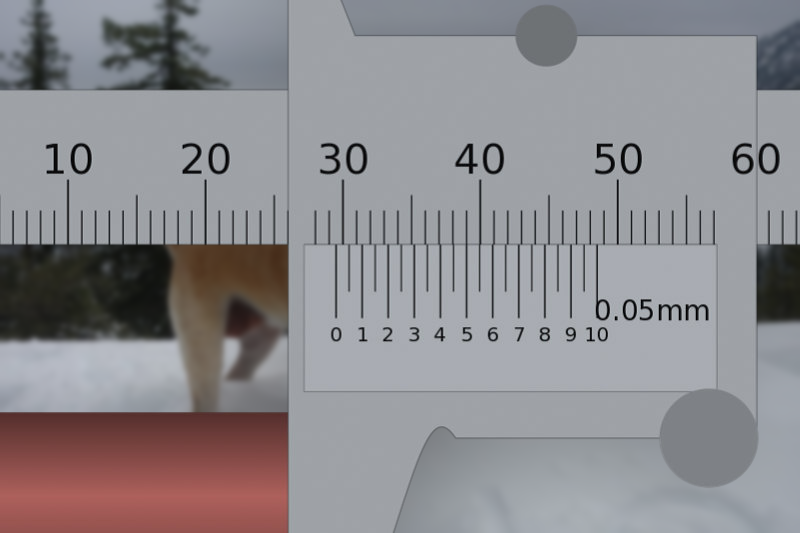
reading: 29.5 mm
